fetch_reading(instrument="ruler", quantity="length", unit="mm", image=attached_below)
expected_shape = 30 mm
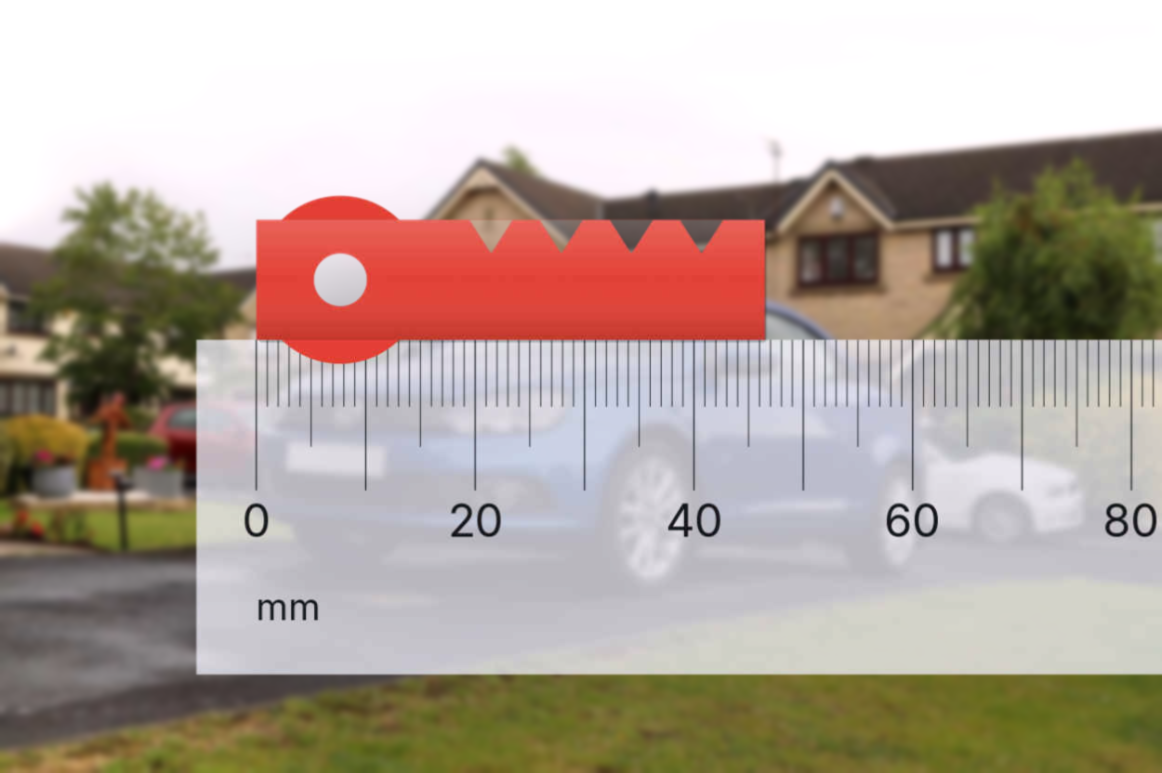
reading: 46.5 mm
